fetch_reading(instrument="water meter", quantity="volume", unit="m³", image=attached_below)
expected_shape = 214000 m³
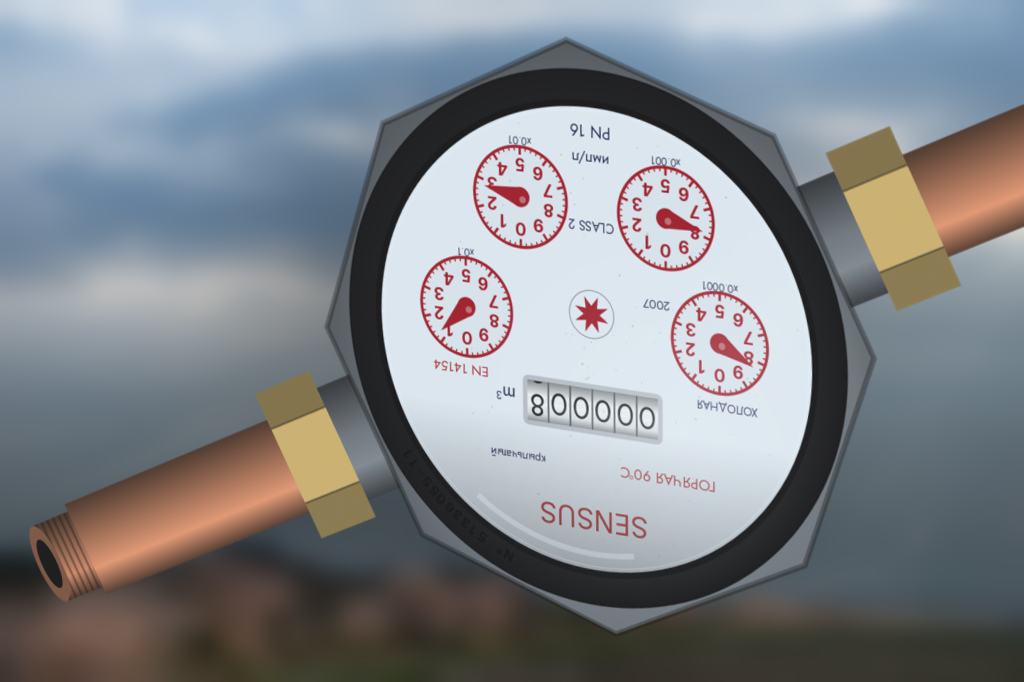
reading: 8.1278 m³
